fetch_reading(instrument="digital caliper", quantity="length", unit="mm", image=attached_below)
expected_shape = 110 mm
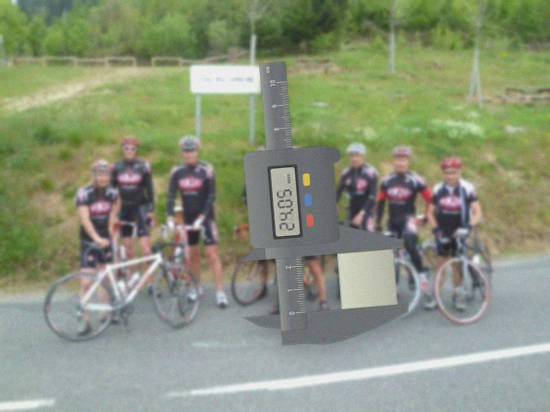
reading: 24.05 mm
